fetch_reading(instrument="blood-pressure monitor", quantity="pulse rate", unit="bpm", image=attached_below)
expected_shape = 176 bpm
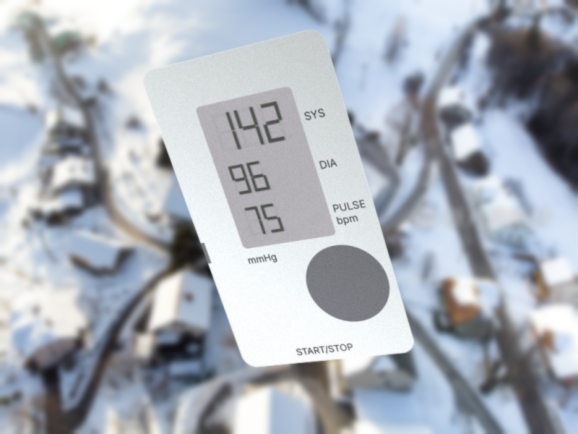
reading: 75 bpm
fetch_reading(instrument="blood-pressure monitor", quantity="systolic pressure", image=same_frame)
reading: 142 mmHg
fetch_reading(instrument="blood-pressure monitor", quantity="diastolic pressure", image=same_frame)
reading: 96 mmHg
